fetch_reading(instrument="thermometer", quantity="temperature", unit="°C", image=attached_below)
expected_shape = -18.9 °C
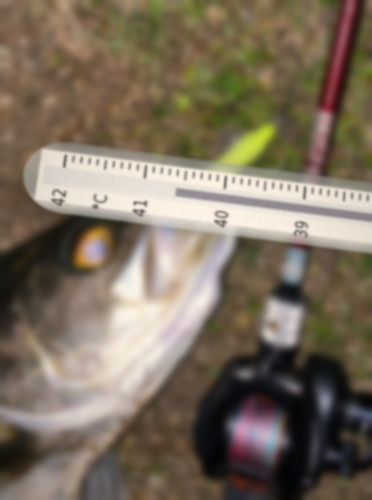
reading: 40.6 °C
